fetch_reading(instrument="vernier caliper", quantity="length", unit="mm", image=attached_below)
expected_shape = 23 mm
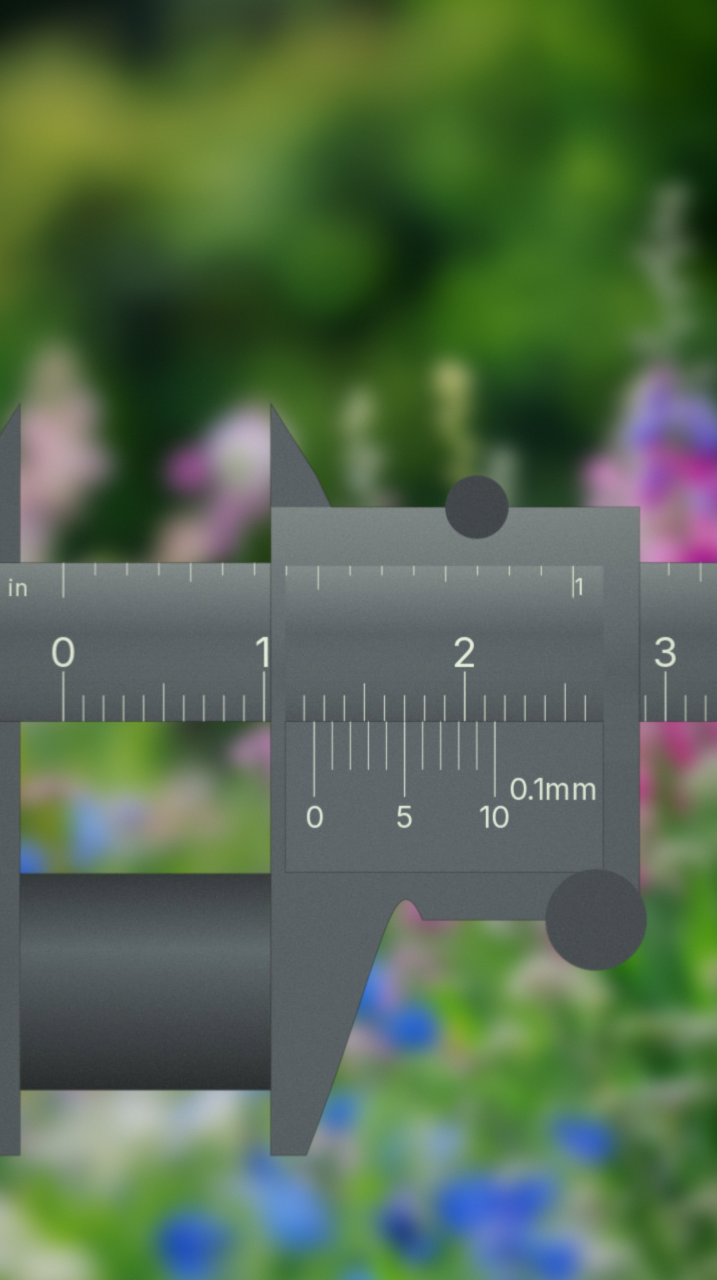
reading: 12.5 mm
